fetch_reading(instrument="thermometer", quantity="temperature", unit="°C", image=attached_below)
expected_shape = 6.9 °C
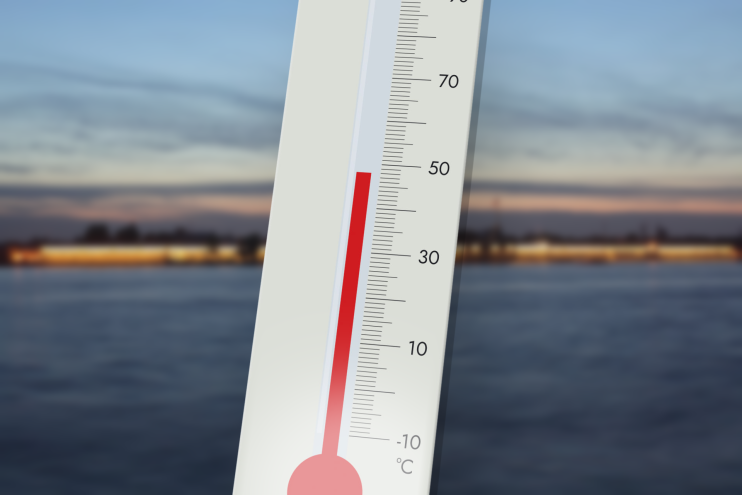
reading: 48 °C
